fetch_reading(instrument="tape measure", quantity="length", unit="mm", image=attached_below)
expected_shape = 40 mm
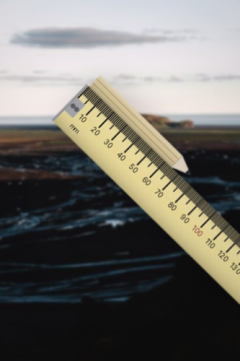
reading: 75 mm
